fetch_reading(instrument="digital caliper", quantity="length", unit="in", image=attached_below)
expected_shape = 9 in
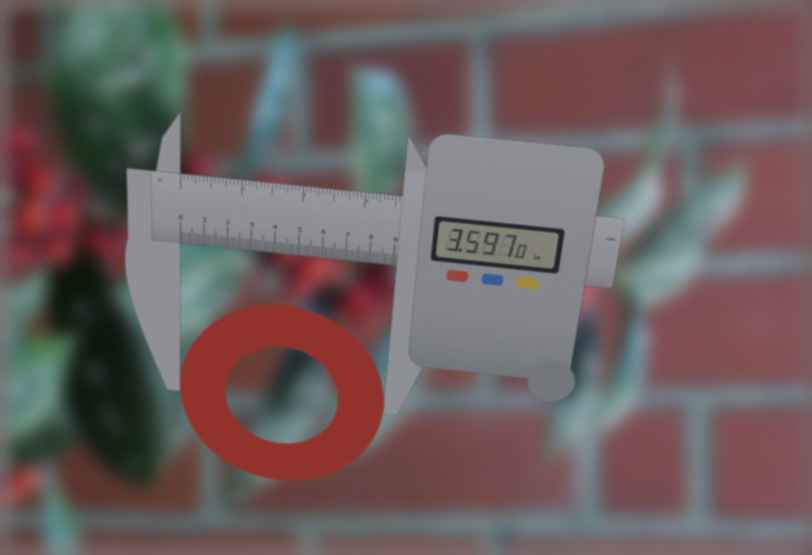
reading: 3.5970 in
